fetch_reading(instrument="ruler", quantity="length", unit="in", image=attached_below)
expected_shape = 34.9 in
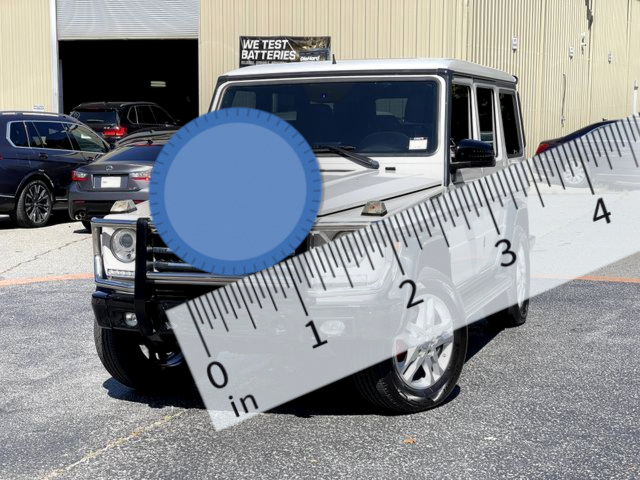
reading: 1.625 in
